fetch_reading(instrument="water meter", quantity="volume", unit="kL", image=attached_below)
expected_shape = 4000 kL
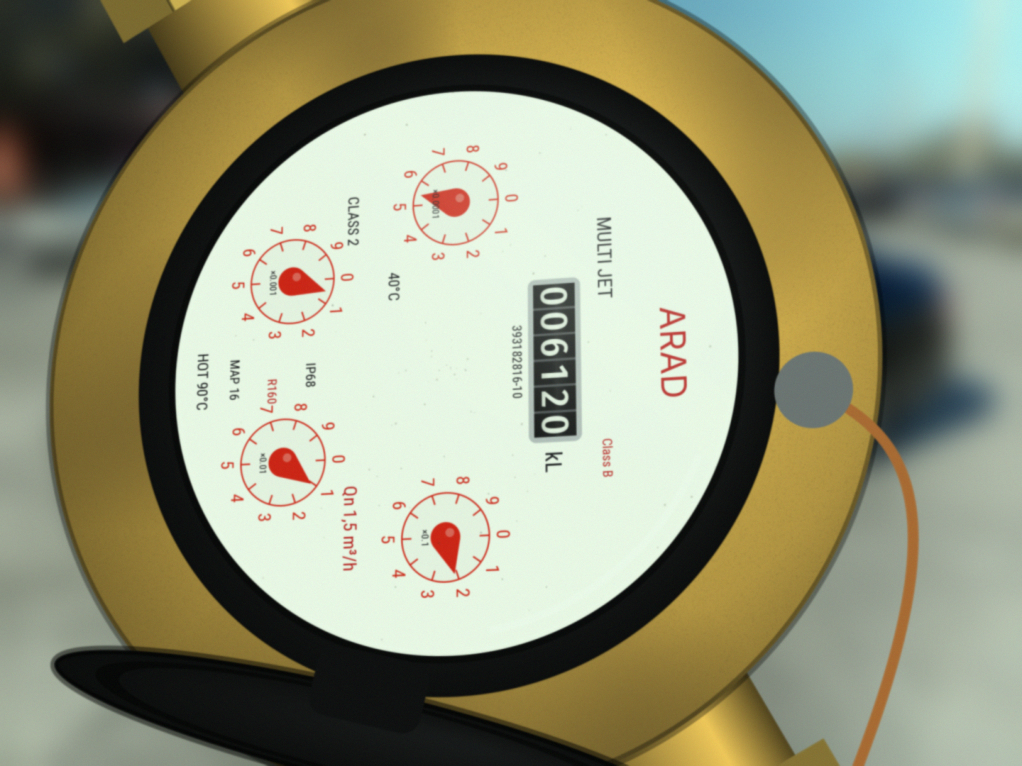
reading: 6120.2105 kL
